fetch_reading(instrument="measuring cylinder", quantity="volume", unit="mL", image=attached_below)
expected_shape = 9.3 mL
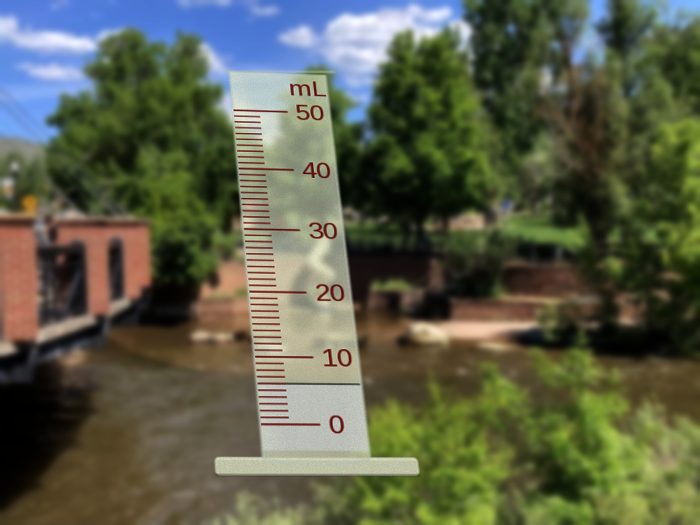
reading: 6 mL
